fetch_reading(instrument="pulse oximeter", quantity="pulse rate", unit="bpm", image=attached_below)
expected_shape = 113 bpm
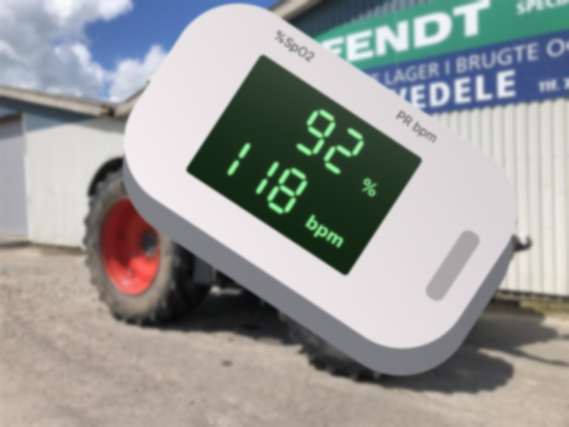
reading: 118 bpm
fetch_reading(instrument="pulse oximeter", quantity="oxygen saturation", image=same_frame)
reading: 92 %
